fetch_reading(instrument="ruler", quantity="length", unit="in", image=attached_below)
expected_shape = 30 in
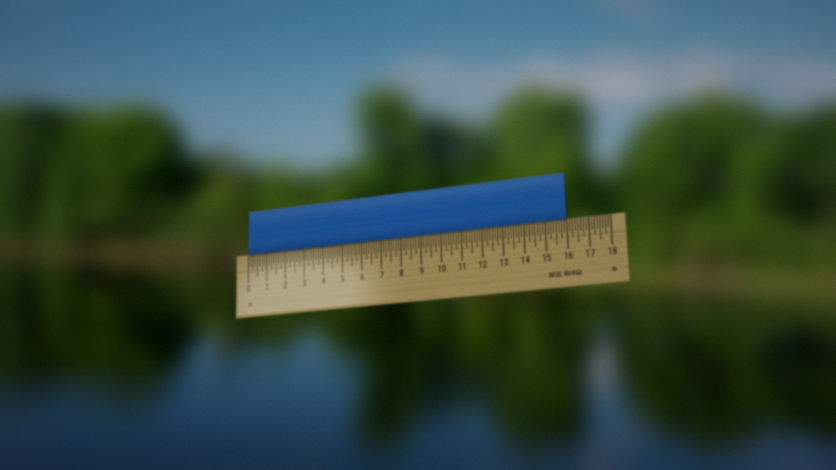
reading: 16 in
